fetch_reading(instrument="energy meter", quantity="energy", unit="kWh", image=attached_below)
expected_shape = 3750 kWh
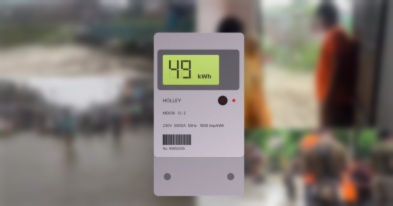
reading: 49 kWh
